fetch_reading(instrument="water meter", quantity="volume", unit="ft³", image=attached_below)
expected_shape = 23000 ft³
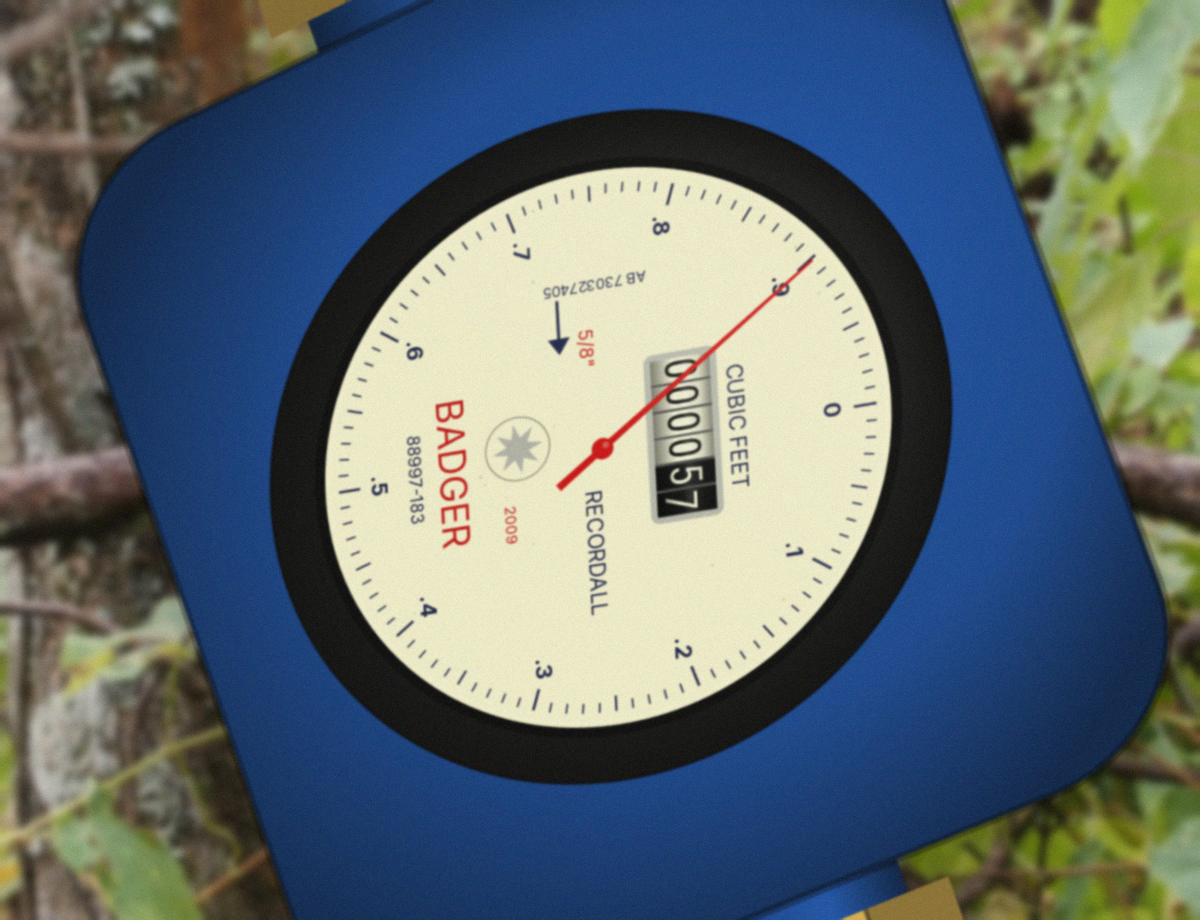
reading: 56.90 ft³
